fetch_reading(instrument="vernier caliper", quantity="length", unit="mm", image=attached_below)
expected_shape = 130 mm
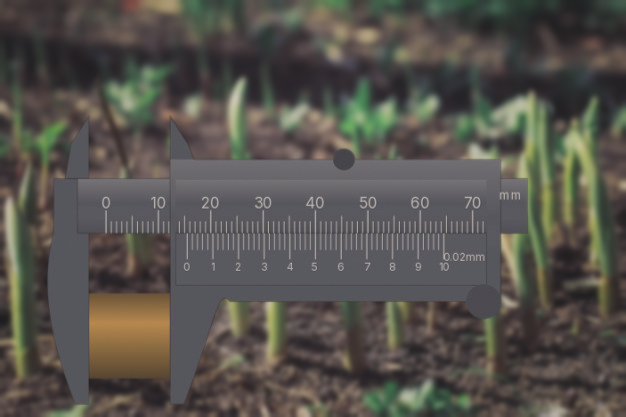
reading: 15.5 mm
